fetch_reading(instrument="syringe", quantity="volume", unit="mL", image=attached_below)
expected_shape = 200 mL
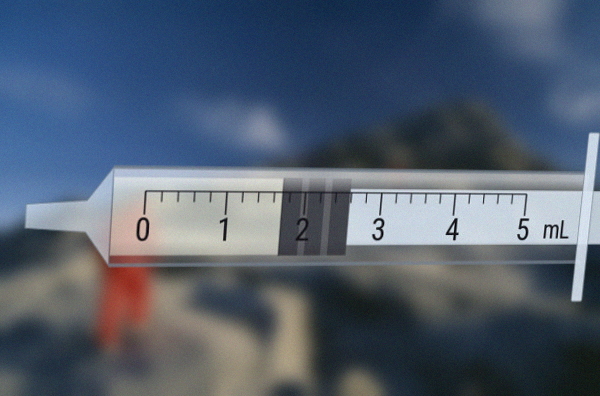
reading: 1.7 mL
